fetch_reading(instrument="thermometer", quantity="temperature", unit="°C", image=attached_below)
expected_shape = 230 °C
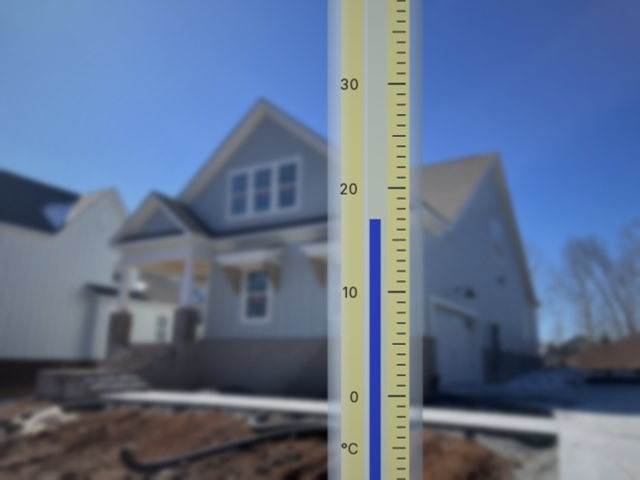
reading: 17 °C
